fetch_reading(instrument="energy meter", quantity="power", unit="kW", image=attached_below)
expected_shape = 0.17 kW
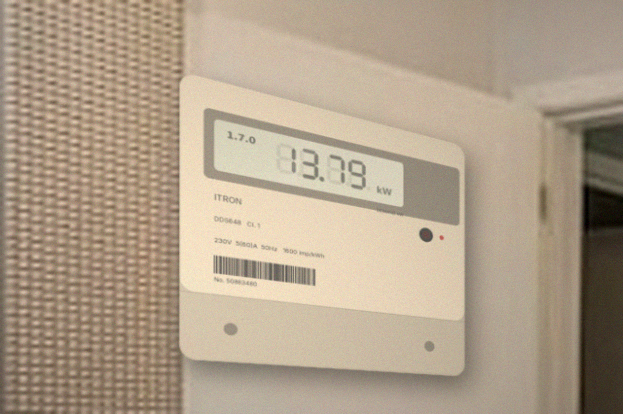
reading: 13.79 kW
